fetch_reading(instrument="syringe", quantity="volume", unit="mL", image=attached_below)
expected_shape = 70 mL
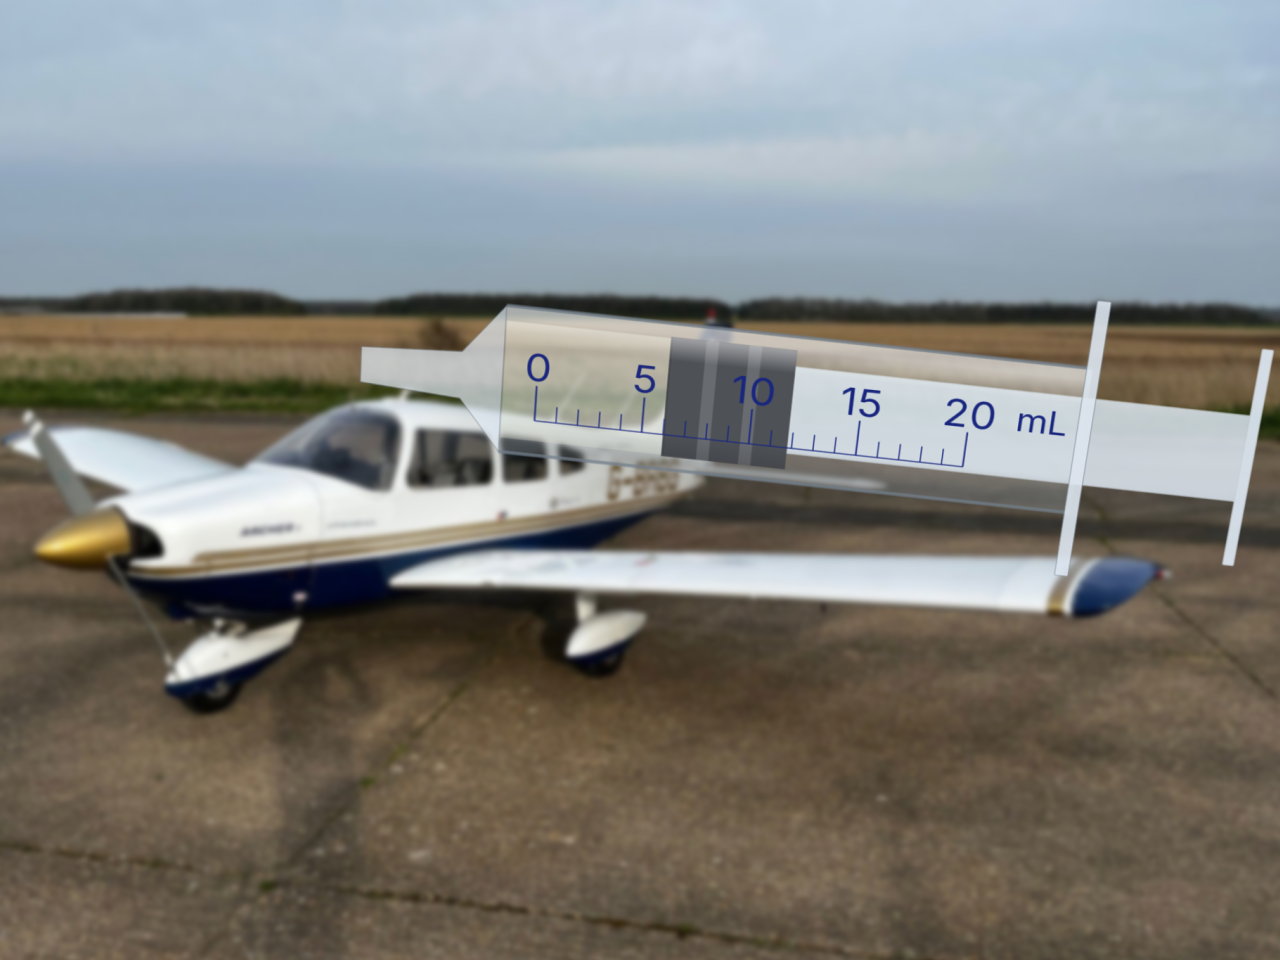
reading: 6 mL
